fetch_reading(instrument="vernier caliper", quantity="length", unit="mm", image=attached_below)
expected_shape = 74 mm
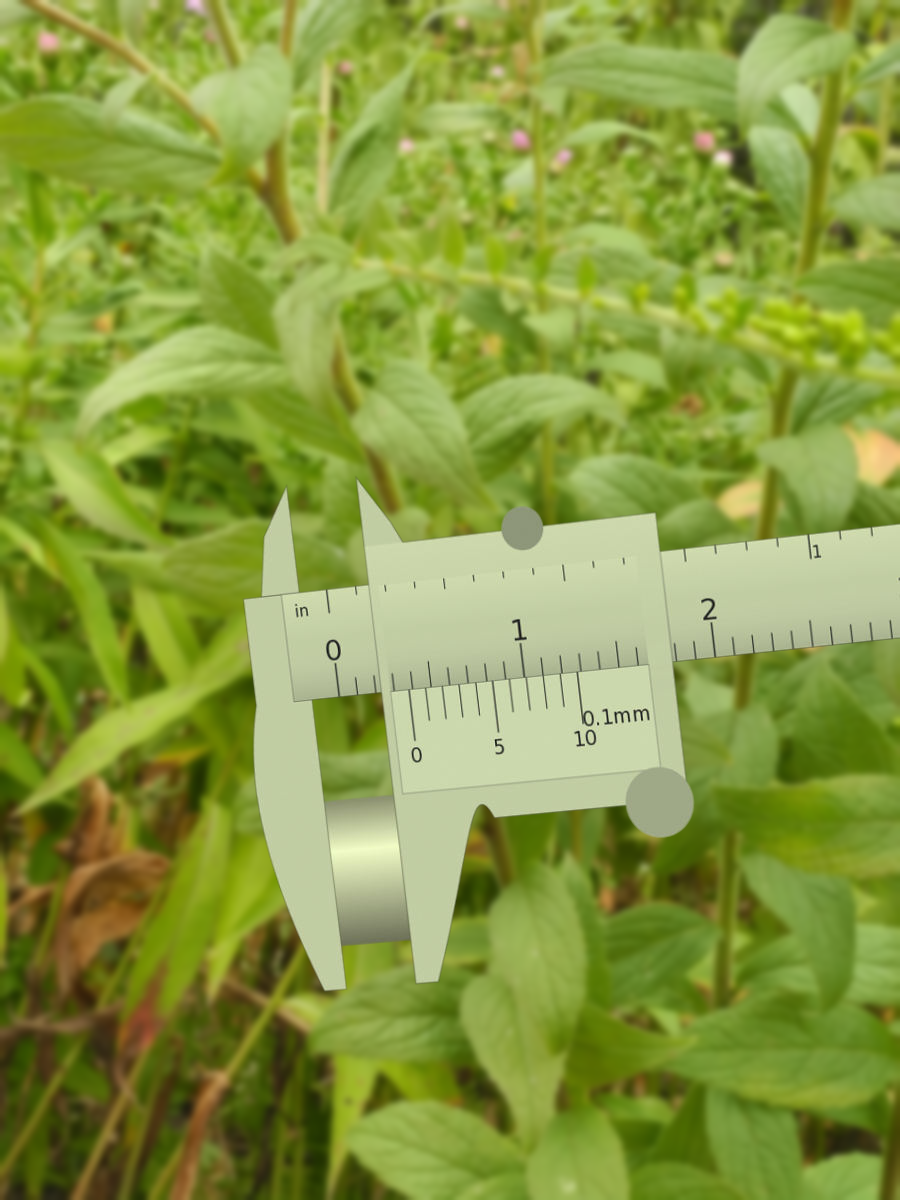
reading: 3.8 mm
